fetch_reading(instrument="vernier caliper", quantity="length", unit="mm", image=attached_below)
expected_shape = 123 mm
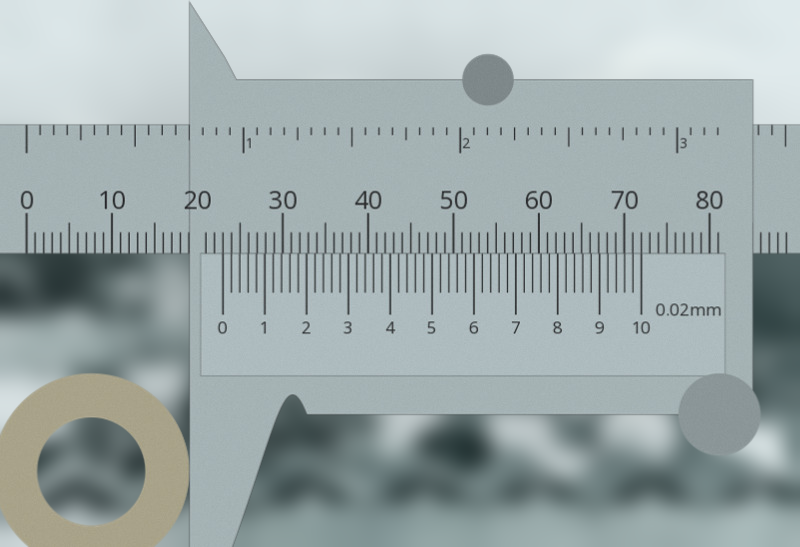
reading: 23.0 mm
